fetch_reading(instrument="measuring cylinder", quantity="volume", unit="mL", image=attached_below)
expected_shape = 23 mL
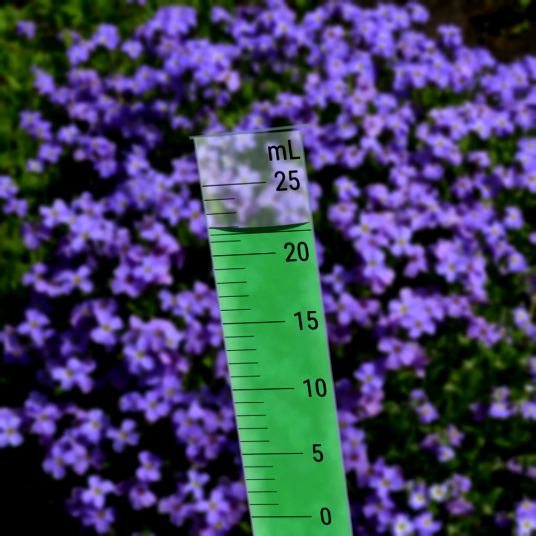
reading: 21.5 mL
